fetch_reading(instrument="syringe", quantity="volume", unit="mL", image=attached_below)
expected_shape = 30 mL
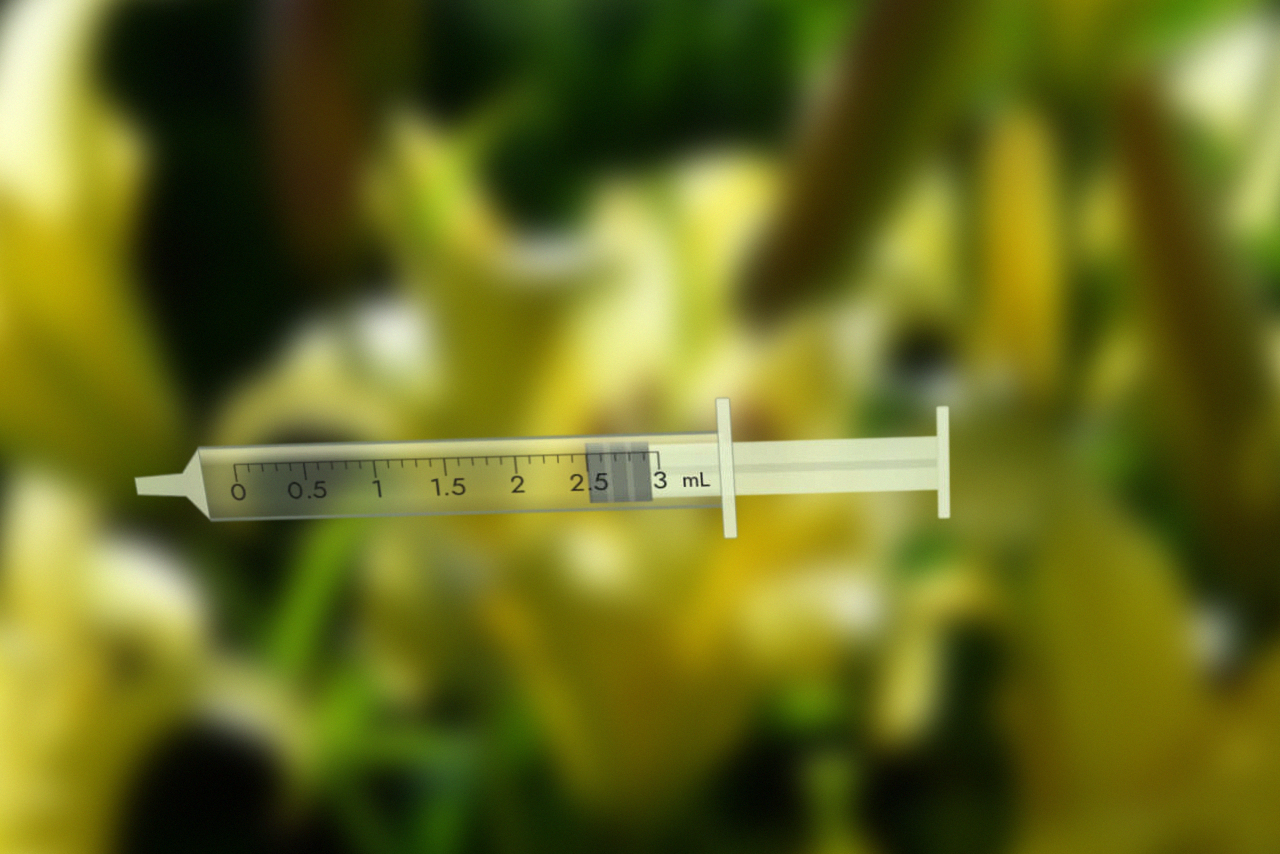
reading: 2.5 mL
